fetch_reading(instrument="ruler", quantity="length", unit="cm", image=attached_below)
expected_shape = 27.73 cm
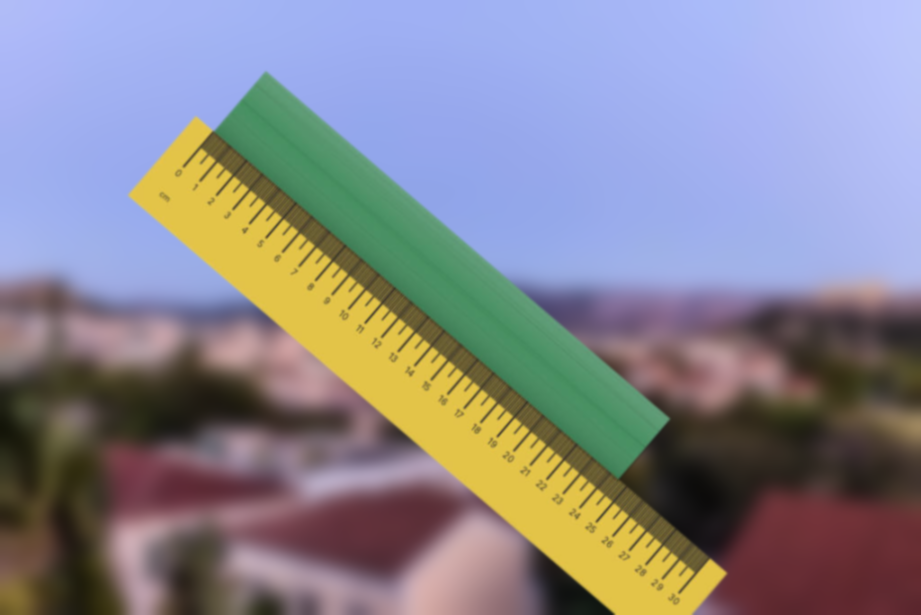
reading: 24.5 cm
